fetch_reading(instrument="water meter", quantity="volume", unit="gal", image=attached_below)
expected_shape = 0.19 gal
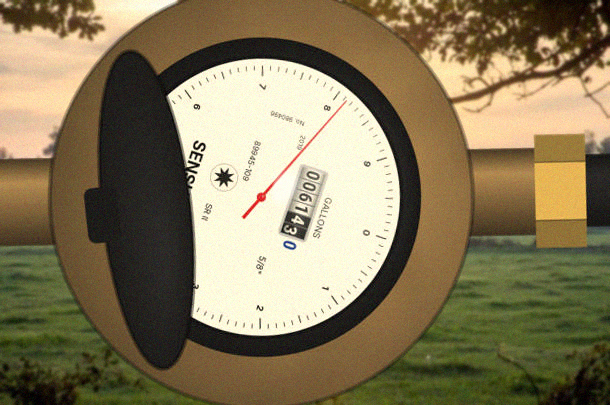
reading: 61428.1 gal
